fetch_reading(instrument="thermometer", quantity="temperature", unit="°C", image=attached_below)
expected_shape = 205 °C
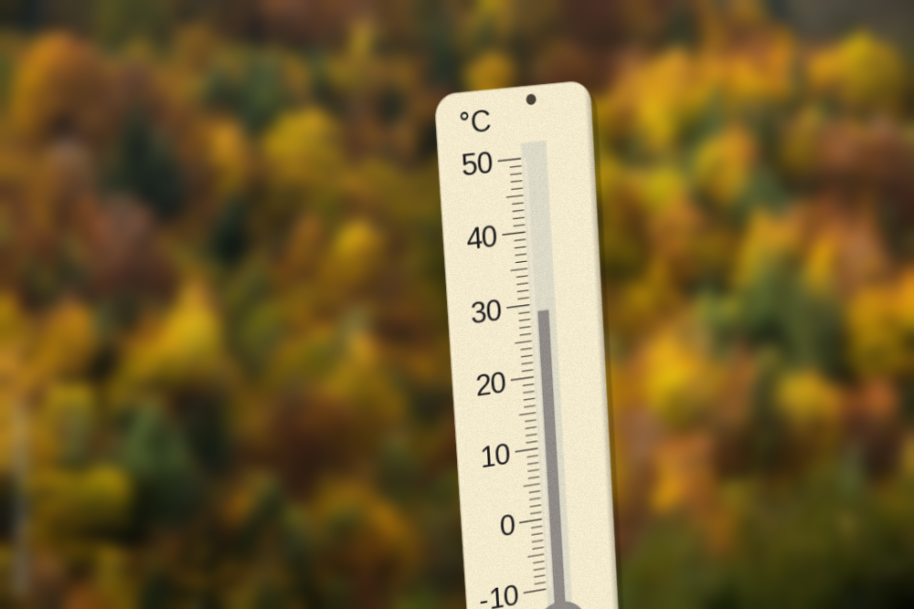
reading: 29 °C
